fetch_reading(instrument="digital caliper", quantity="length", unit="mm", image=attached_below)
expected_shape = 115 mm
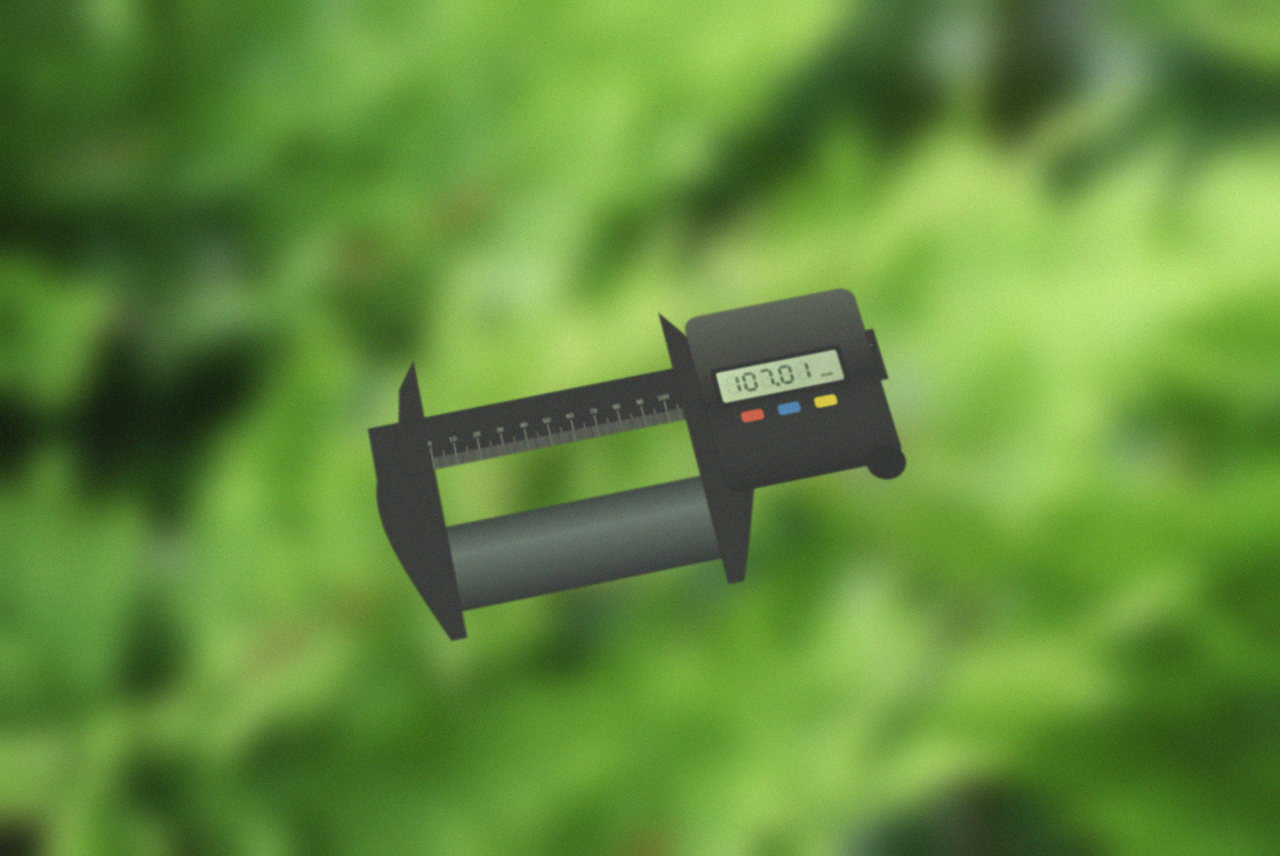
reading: 107.01 mm
